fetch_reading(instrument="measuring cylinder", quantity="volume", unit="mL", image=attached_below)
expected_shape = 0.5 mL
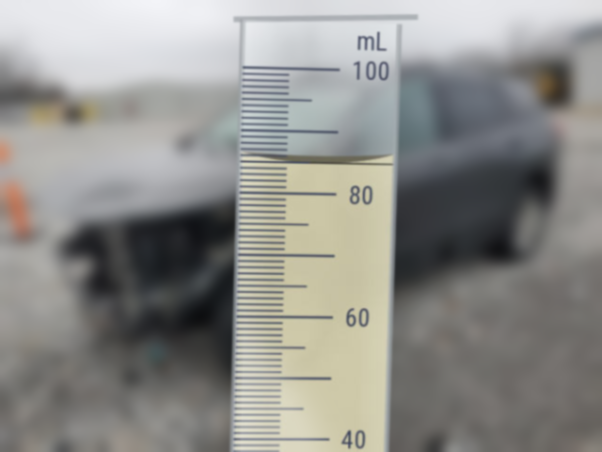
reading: 85 mL
